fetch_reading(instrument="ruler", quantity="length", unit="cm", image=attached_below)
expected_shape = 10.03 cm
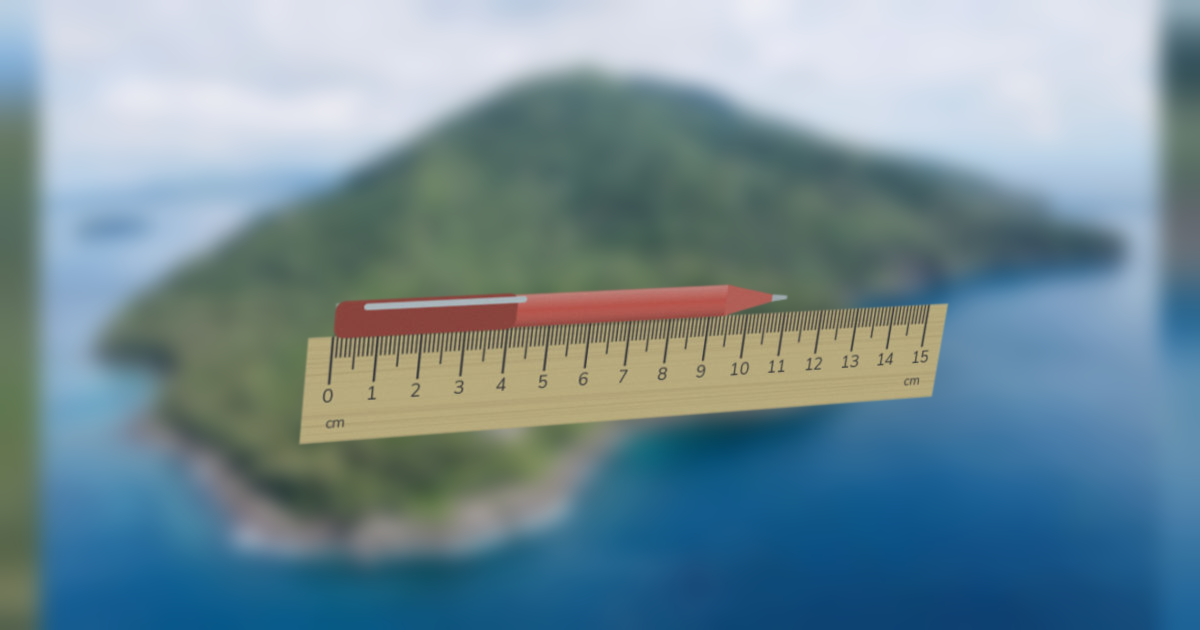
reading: 11 cm
